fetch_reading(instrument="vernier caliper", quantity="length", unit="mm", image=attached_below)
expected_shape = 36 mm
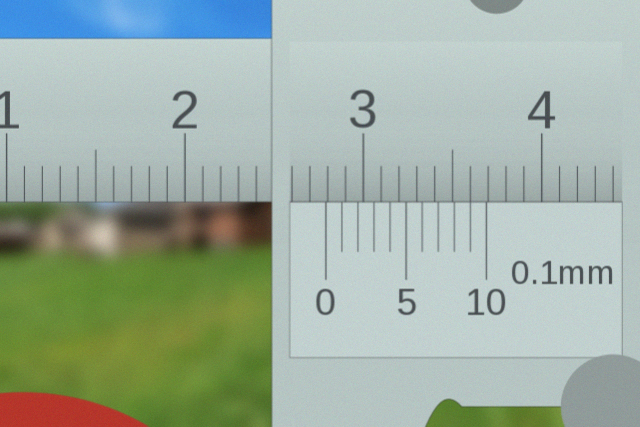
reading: 27.9 mm
